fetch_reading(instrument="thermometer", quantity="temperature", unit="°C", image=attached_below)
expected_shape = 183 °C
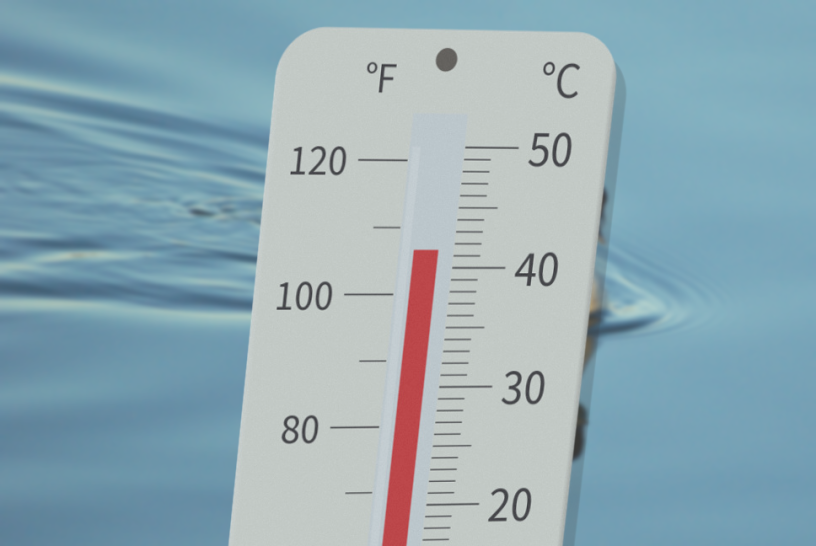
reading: 41.5 °C
